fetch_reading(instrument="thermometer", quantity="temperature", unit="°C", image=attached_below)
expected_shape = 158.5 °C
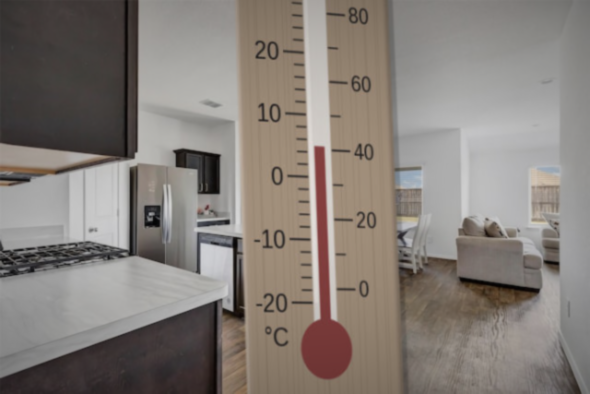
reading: 5 °C
